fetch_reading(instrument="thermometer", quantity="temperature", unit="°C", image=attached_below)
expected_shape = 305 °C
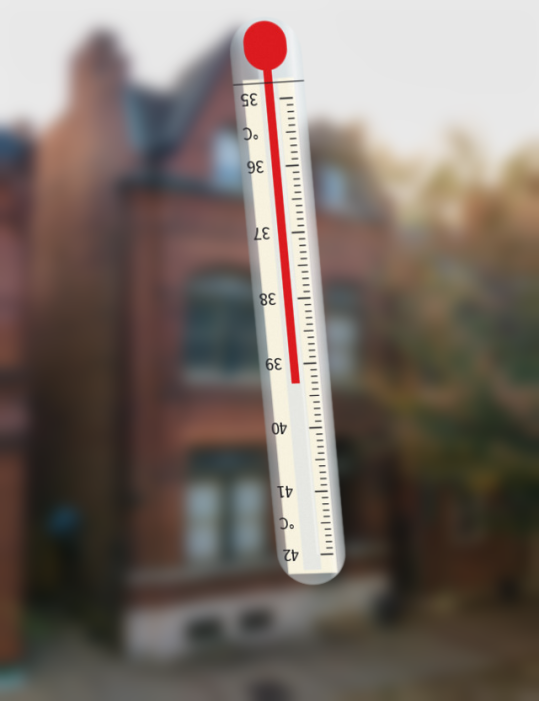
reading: 39.3 °C
